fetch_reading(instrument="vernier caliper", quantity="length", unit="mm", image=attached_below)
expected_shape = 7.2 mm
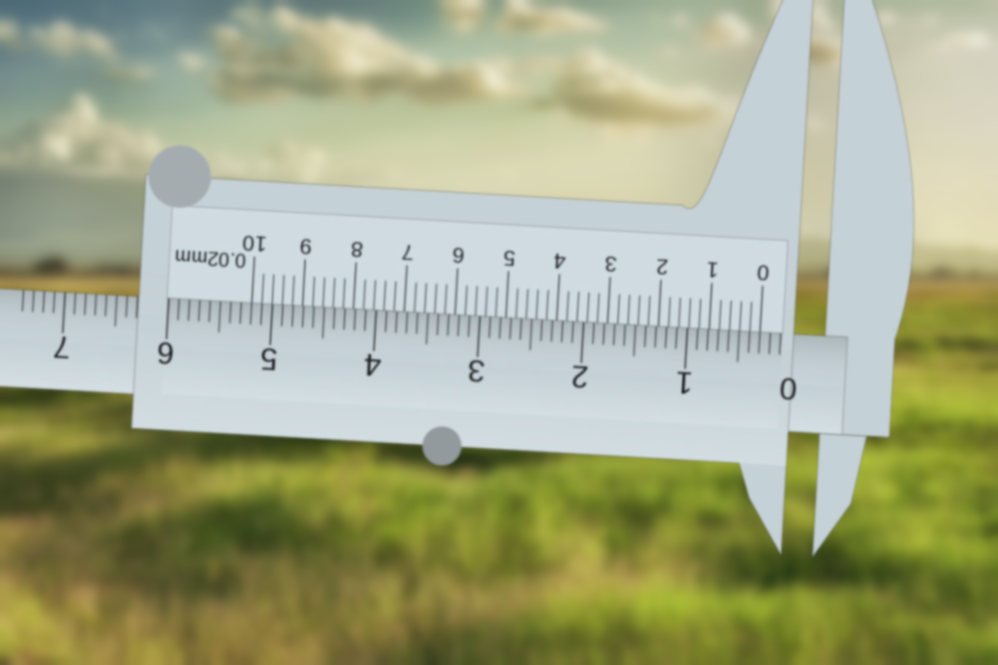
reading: 3.0 mm
